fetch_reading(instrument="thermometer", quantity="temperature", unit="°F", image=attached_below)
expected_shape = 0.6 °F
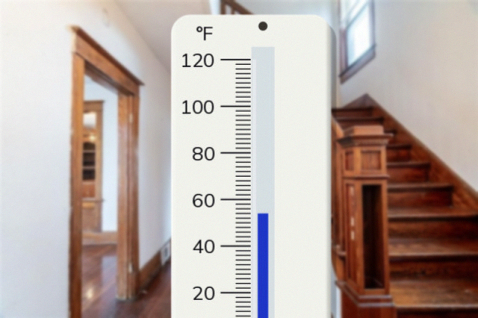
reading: 54 °F
